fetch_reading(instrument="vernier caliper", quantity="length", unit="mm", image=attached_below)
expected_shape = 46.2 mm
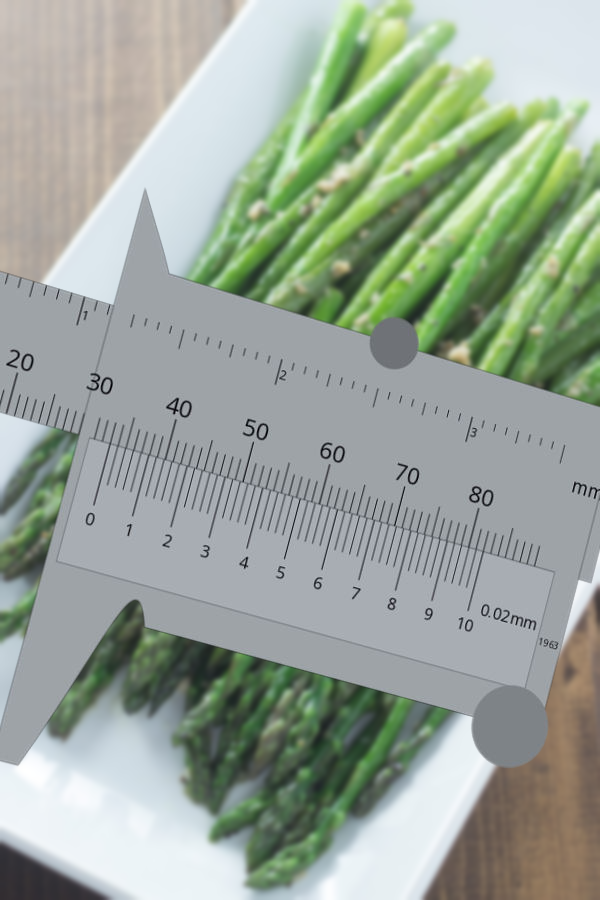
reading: 33.0 mm
